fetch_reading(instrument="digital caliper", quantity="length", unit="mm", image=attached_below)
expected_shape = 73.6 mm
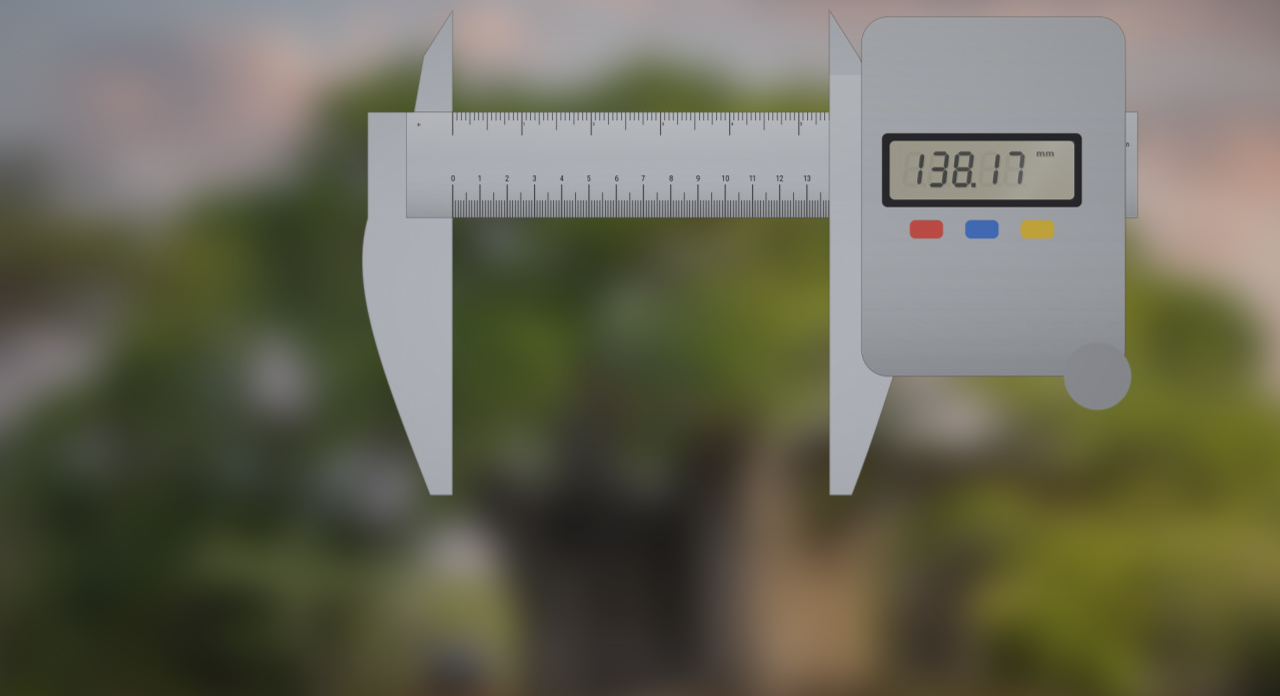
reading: 138.17 mm
